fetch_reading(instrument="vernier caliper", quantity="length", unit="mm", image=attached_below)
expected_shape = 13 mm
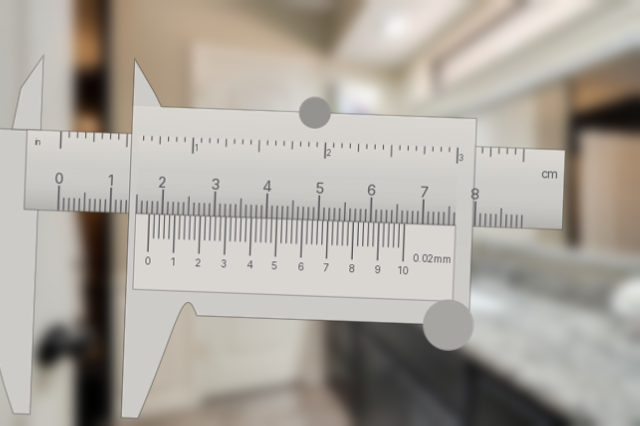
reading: 17.5 mm
